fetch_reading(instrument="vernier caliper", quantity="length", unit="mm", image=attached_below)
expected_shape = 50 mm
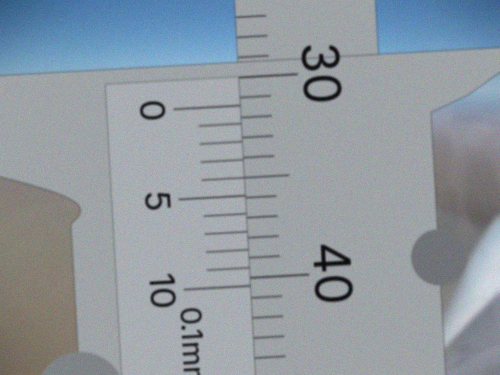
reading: 31.4 mm
